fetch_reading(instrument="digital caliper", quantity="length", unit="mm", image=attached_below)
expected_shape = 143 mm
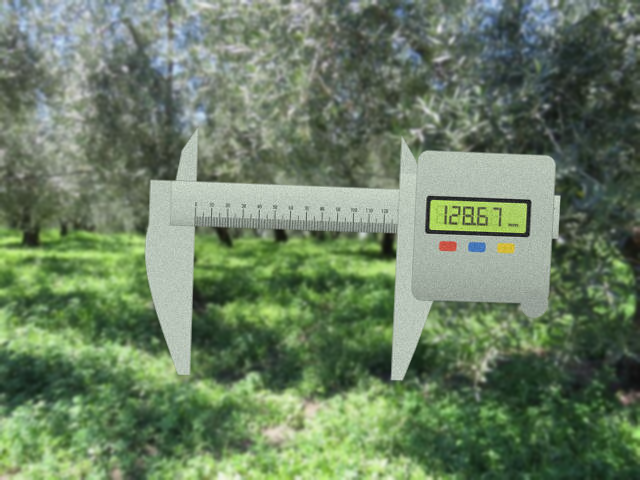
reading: 128.67 mm
